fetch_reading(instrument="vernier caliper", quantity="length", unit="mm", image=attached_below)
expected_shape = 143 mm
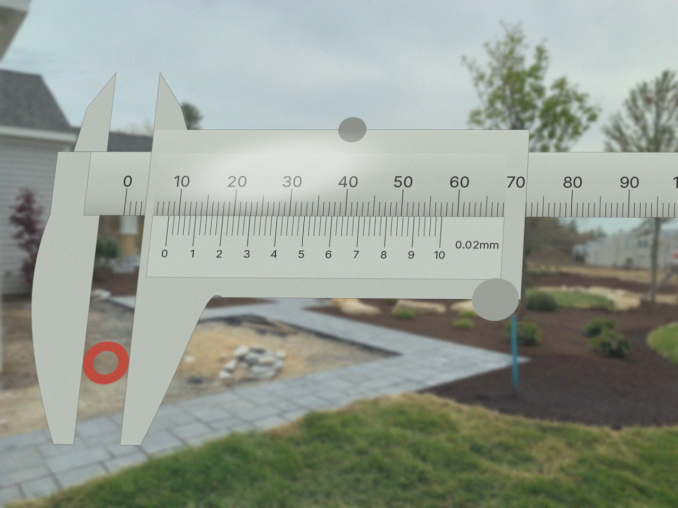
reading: 8.2 mm
